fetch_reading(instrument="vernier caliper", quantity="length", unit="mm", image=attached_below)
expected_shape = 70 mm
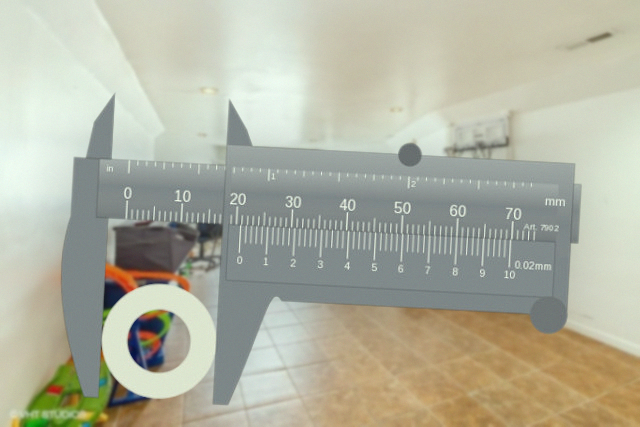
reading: 20.8 mm
